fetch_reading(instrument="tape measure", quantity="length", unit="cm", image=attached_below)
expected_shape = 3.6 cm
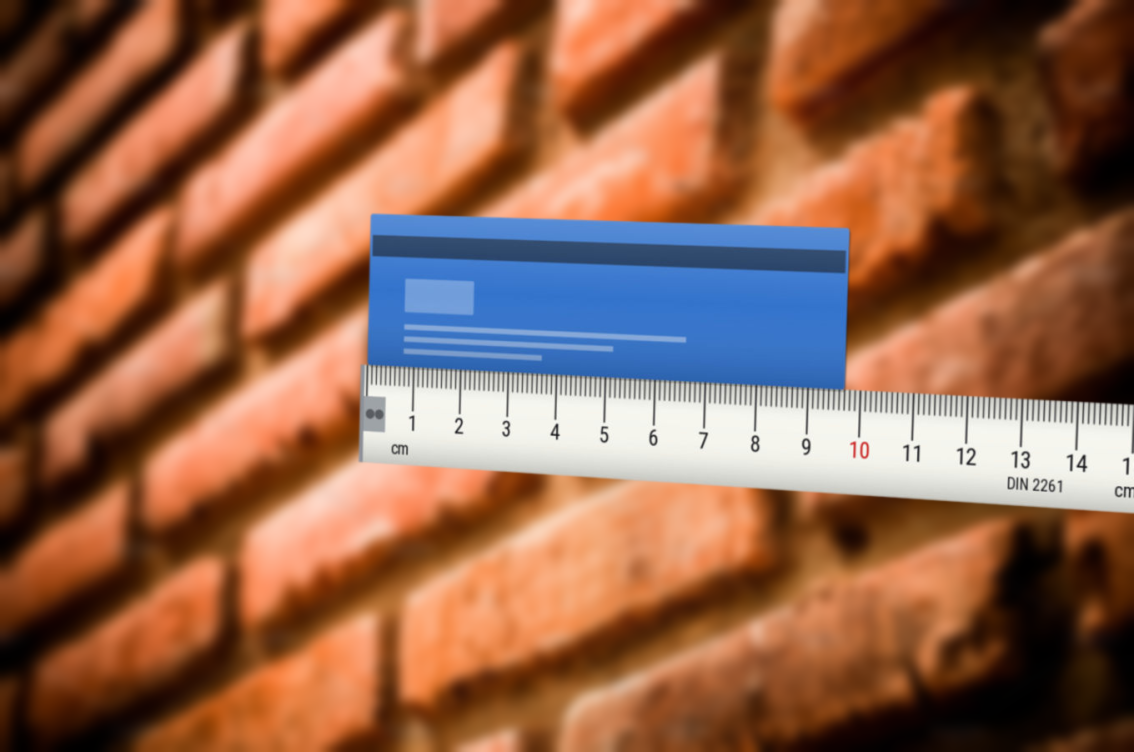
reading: 9.7 cm
